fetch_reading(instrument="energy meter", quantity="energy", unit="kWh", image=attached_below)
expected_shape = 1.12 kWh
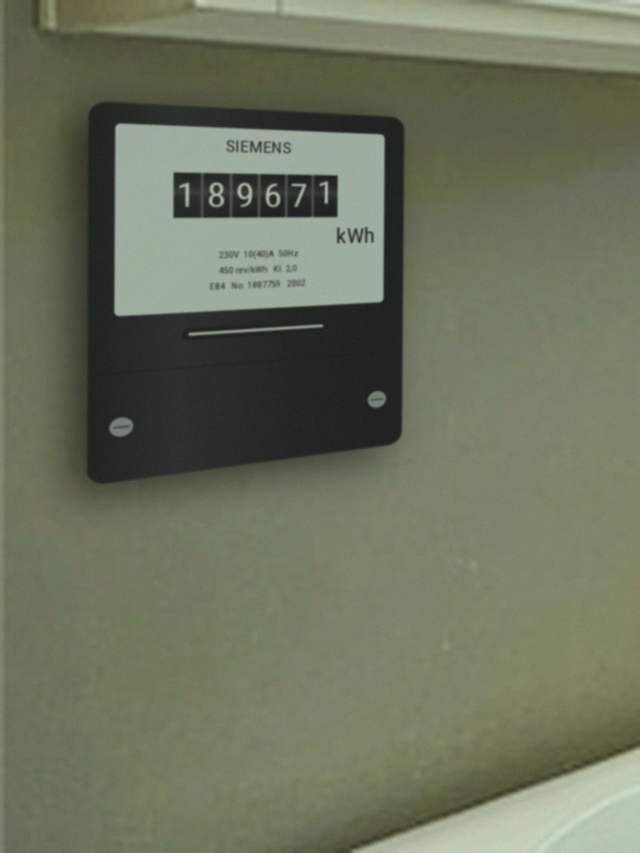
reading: 189671 kWh
